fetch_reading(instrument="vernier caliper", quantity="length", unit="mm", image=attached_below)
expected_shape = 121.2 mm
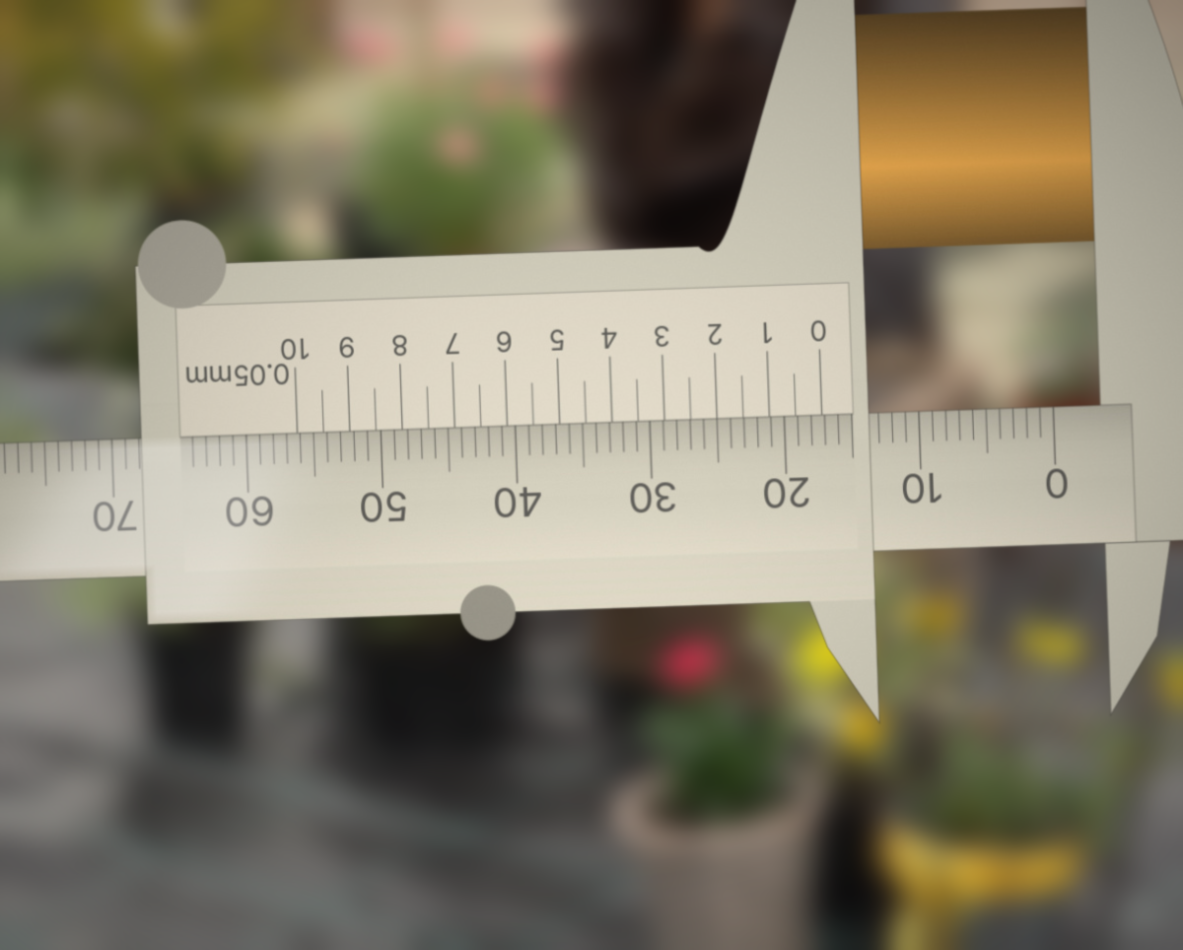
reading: 17.2 mm
